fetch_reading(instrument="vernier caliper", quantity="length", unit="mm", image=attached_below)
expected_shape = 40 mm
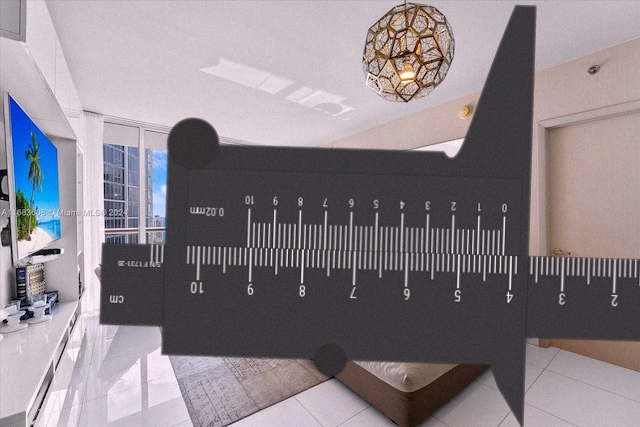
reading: 41.5 mm
